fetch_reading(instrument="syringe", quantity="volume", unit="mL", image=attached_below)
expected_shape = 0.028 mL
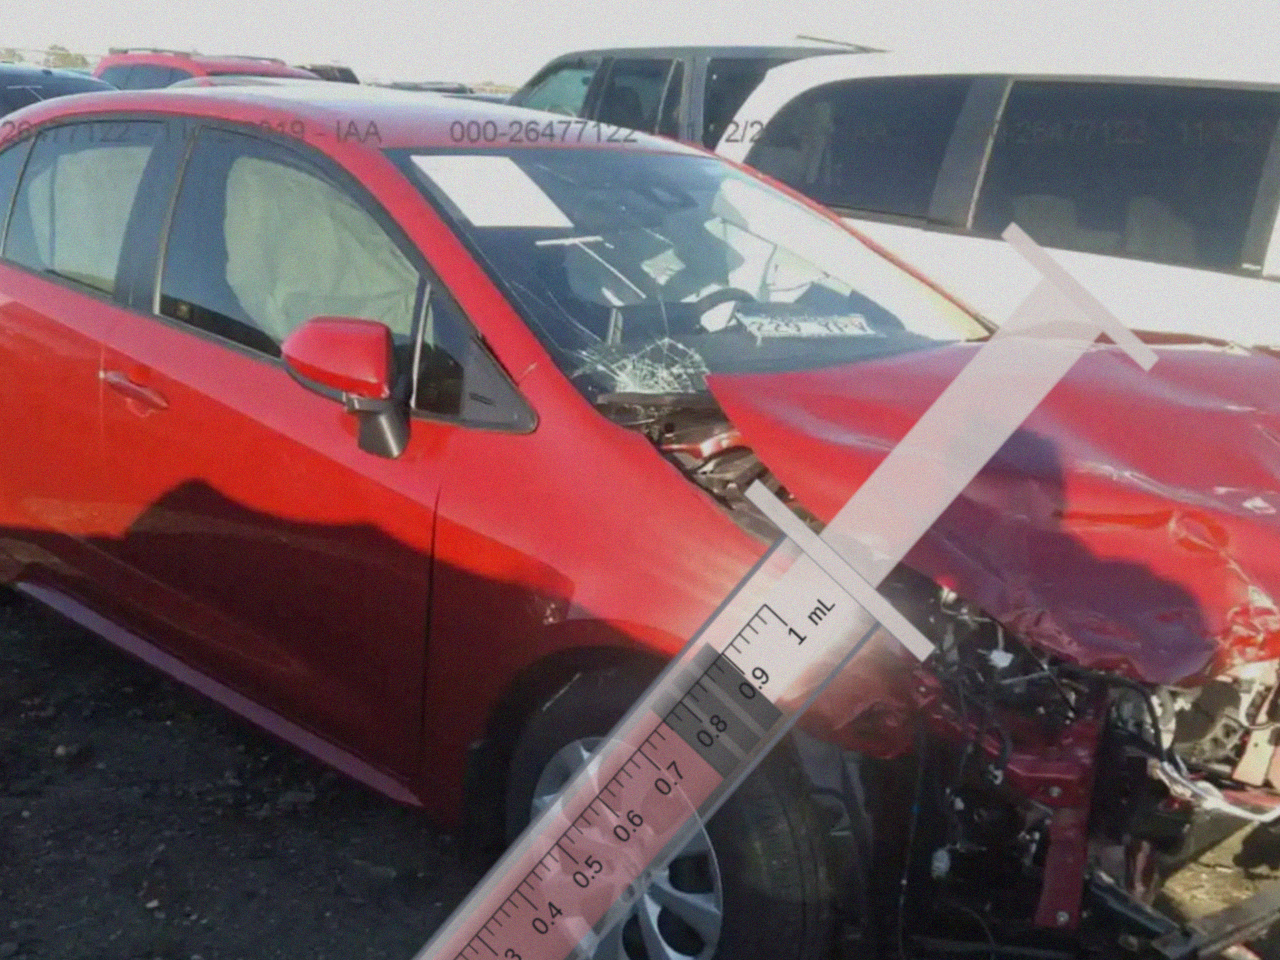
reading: 0.76 mL
